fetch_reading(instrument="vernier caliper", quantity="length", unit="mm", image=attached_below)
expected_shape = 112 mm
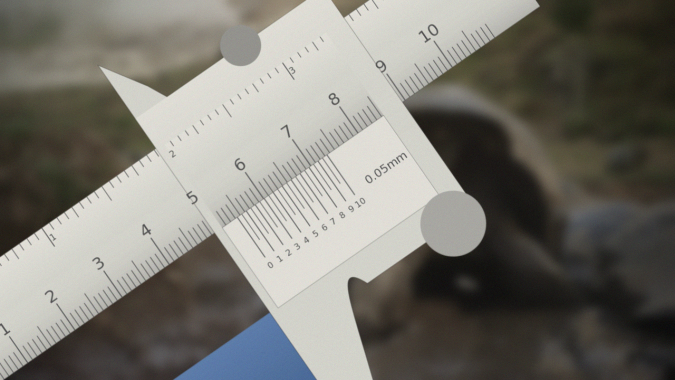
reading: 54.4 mm
